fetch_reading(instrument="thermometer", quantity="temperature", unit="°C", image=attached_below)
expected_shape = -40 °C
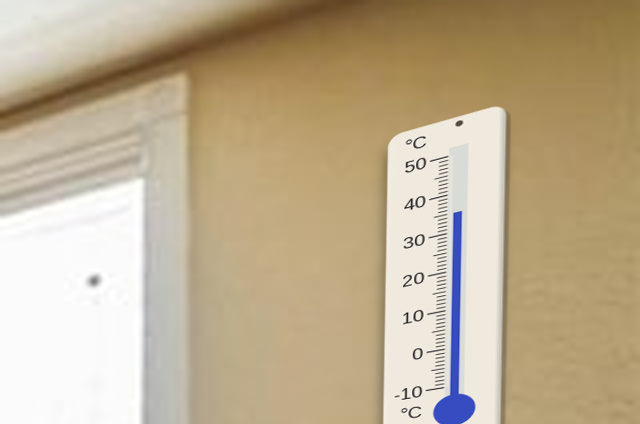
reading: 35 °C
